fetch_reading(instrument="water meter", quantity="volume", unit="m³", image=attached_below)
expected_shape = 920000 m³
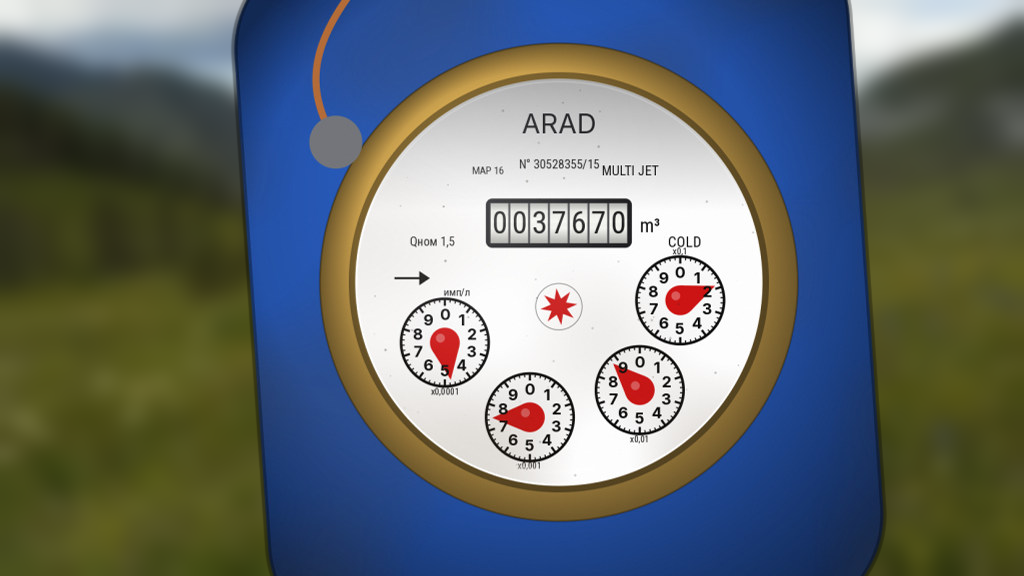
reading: 37670.1874 m³
